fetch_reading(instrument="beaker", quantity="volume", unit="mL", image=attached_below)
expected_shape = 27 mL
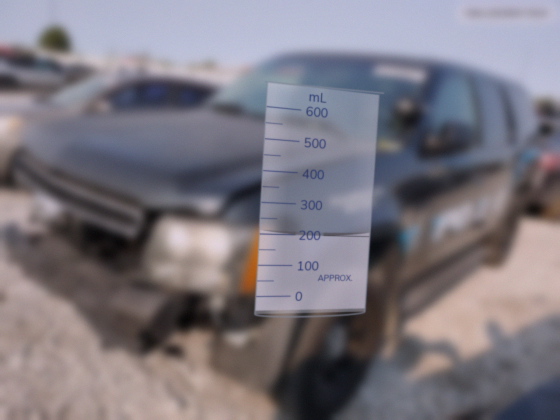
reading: 200 mL
